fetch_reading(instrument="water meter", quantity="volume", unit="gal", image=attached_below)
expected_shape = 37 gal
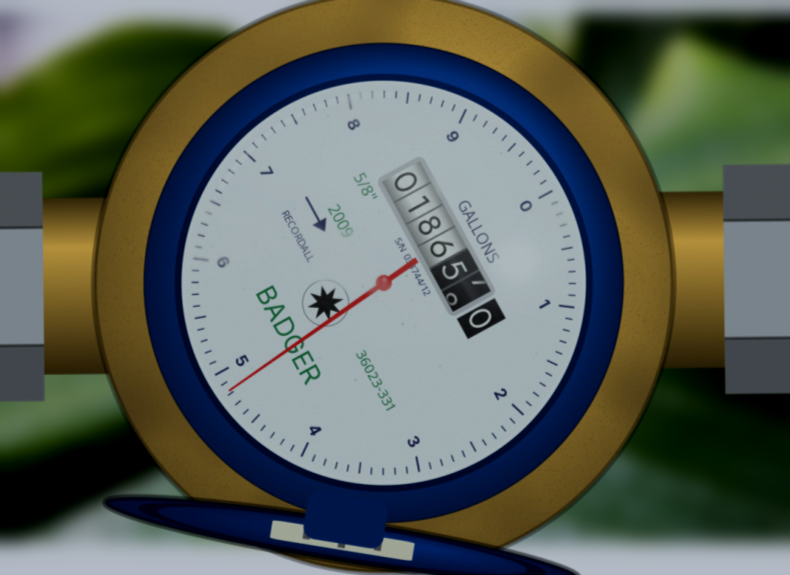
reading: 186574.8 gal
